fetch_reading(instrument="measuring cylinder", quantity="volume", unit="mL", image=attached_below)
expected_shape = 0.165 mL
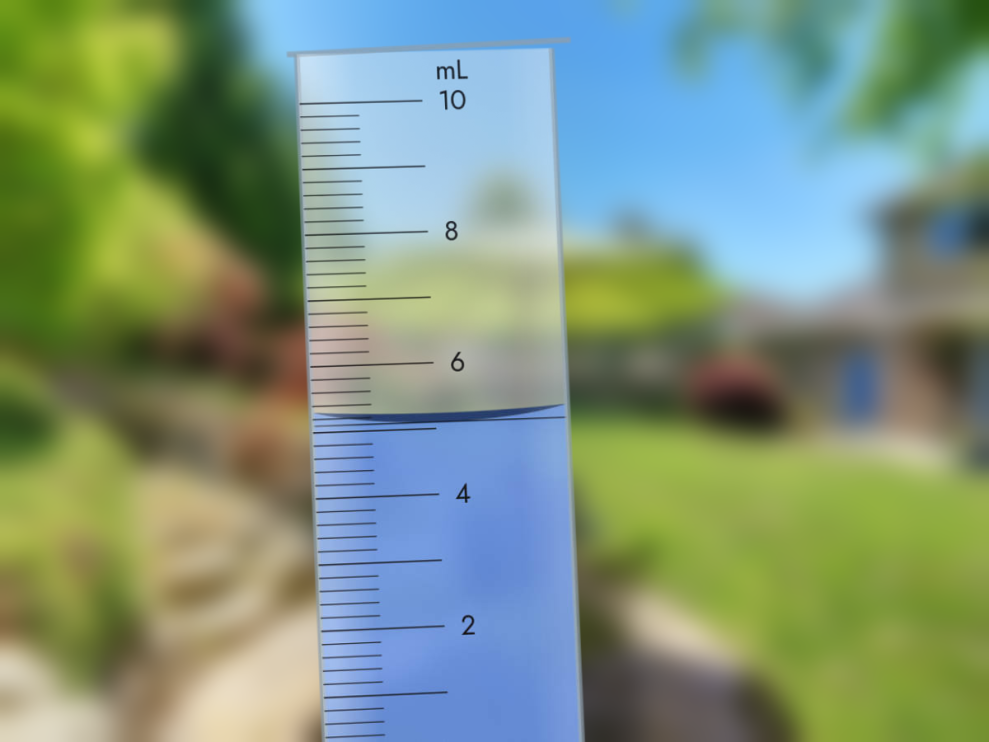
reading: 5.1 mL
